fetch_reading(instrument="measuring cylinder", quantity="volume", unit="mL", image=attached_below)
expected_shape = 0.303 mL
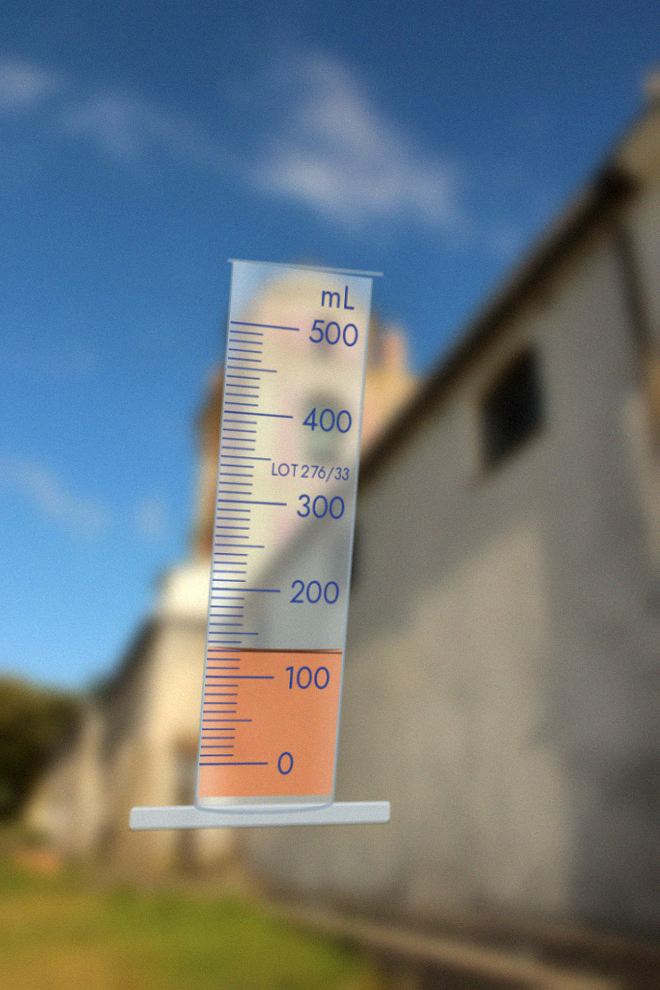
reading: 130 mL
